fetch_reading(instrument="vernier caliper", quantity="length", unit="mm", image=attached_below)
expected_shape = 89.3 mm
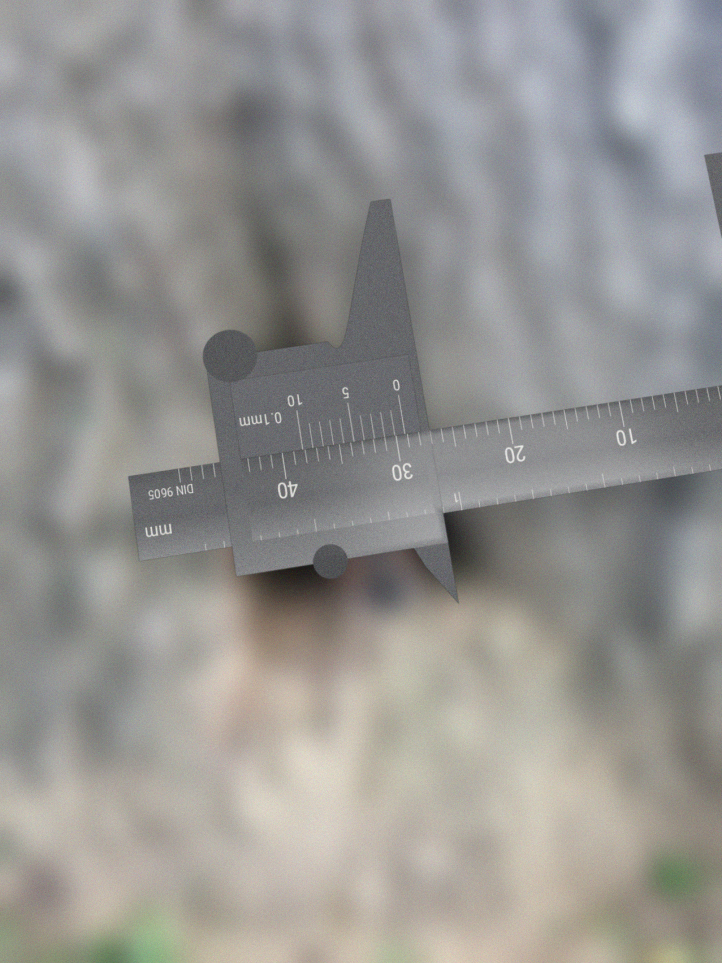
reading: 29.2 mm
